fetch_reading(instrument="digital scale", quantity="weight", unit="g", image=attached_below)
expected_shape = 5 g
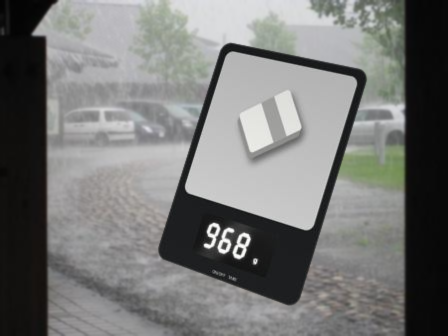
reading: 968 g
